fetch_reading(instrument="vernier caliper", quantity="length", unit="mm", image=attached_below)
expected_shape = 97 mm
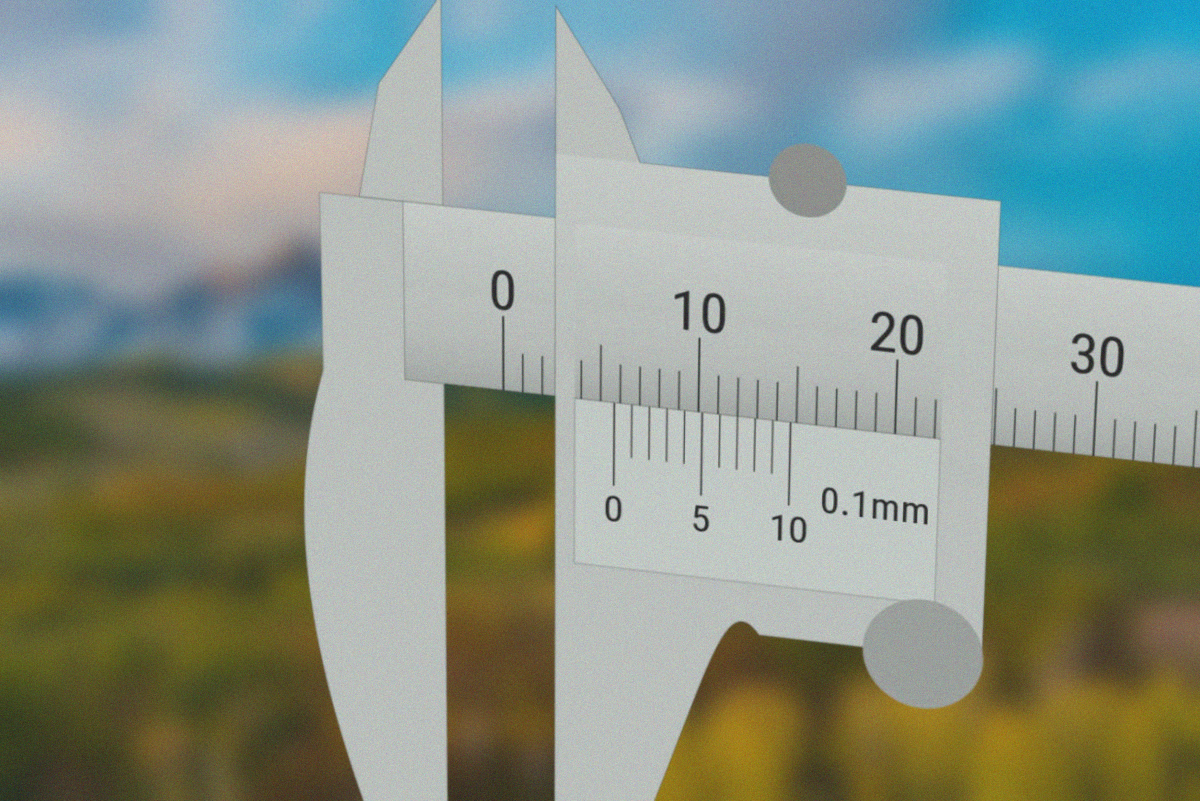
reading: 5.7 mm
